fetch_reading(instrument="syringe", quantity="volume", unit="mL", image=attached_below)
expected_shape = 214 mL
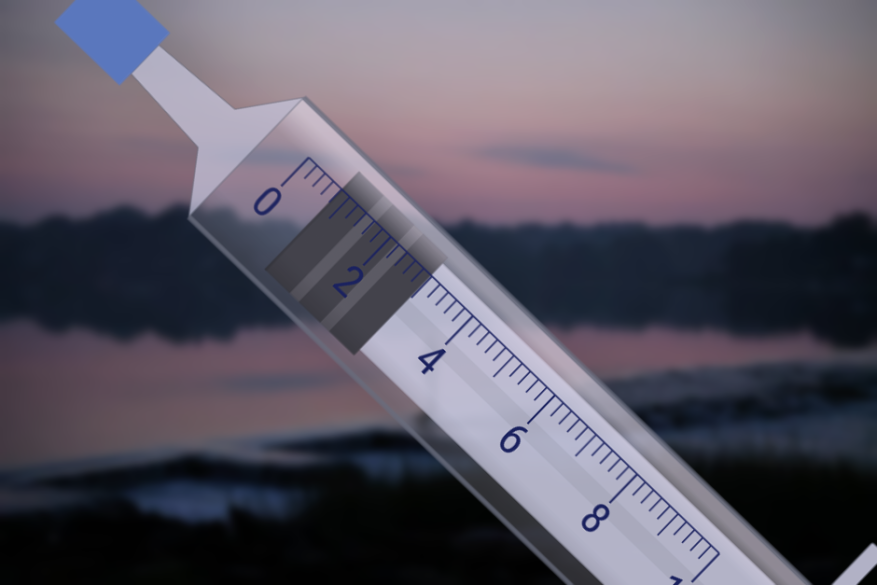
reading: 0.8 mL
